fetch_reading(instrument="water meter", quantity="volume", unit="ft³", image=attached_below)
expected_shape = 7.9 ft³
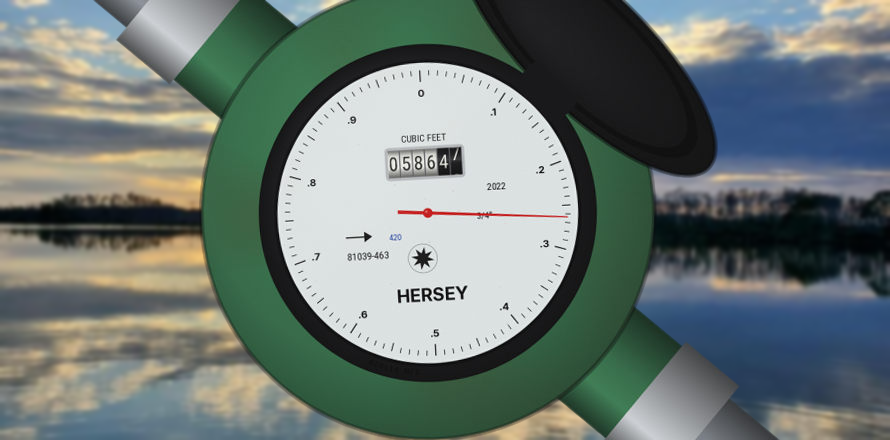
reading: 58647.26 ft³
